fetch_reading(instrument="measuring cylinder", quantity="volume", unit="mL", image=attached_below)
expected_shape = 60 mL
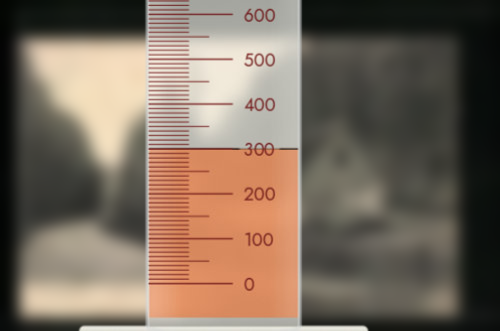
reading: 300 mL
